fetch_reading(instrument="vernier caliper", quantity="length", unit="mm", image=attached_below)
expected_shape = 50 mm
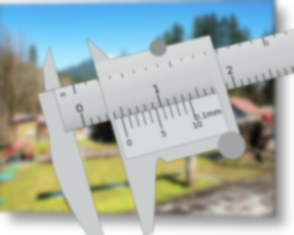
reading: 4.8 mm
